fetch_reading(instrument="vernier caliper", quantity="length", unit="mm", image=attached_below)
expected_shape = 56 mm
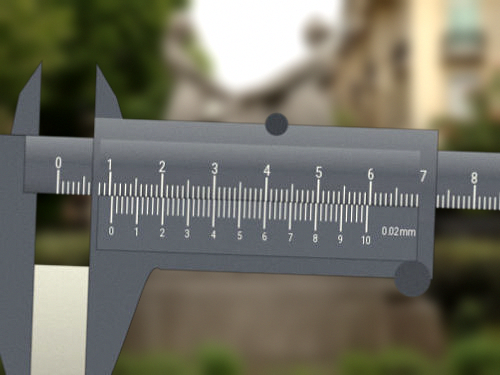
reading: 10.5 mm
